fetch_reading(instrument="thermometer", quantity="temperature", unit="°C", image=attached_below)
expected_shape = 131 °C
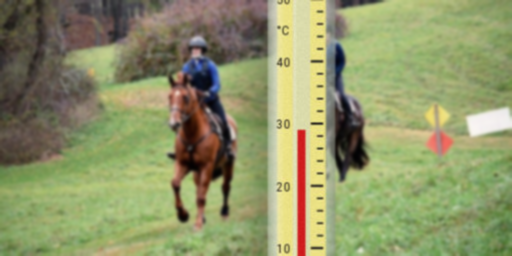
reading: 29 °C
